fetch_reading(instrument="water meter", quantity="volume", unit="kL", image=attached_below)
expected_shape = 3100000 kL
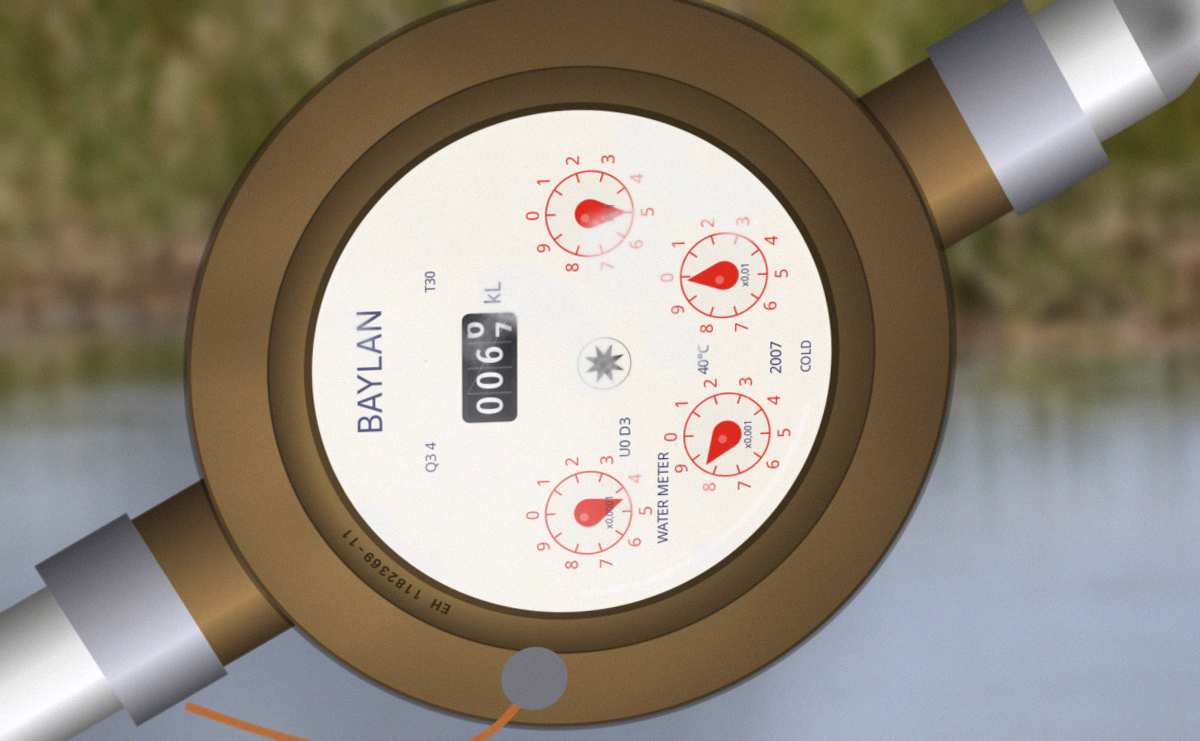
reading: 66.4984 kL
